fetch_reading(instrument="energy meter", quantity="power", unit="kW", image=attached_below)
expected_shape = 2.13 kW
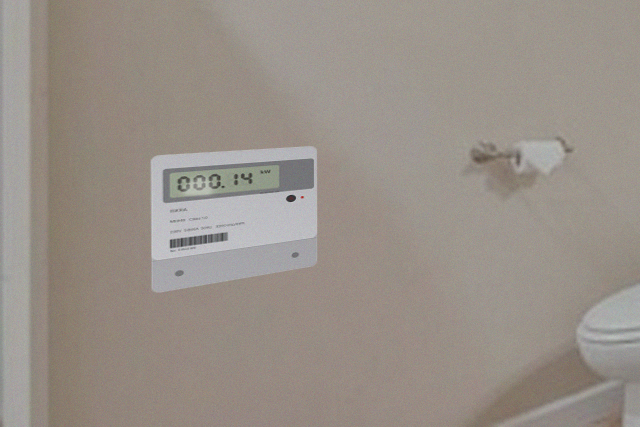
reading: 0.14 kW
